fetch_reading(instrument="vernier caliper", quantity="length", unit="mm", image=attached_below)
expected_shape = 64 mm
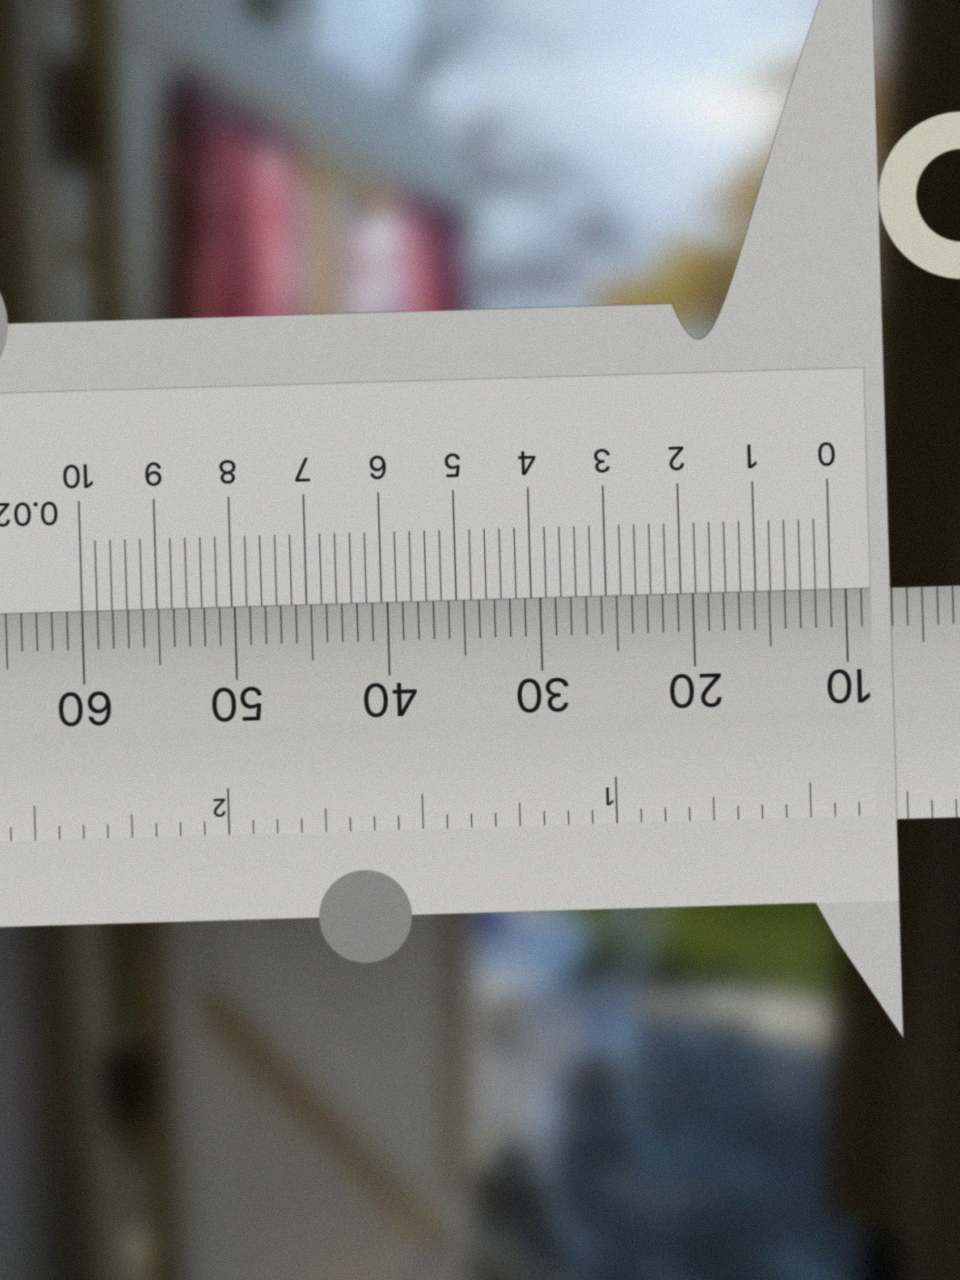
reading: 11.0 mm
